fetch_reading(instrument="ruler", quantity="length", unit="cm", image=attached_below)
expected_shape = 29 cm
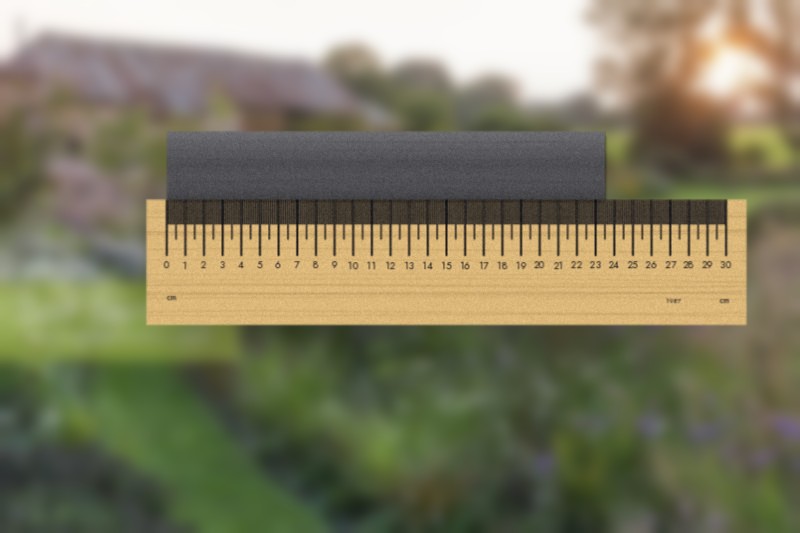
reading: 23.5 cm
